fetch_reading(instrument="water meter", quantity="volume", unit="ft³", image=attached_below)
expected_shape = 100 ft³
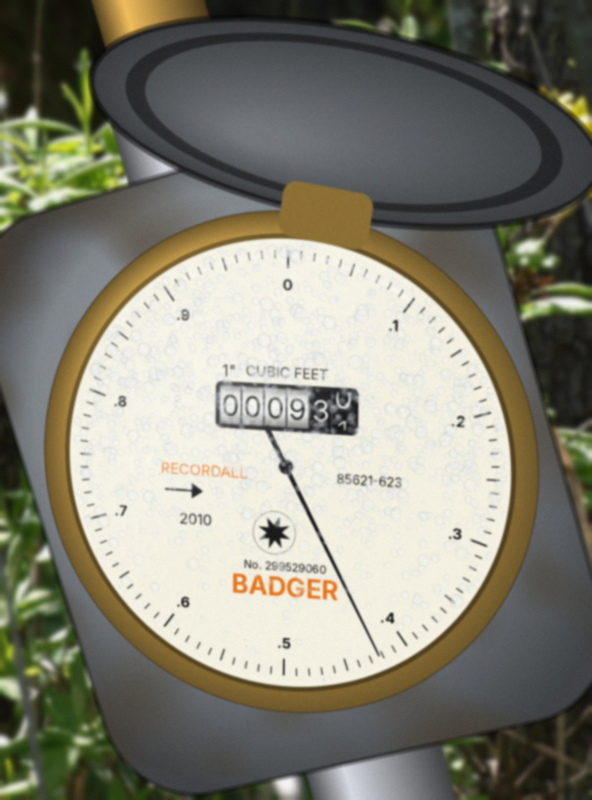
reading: 930.42 ft³
